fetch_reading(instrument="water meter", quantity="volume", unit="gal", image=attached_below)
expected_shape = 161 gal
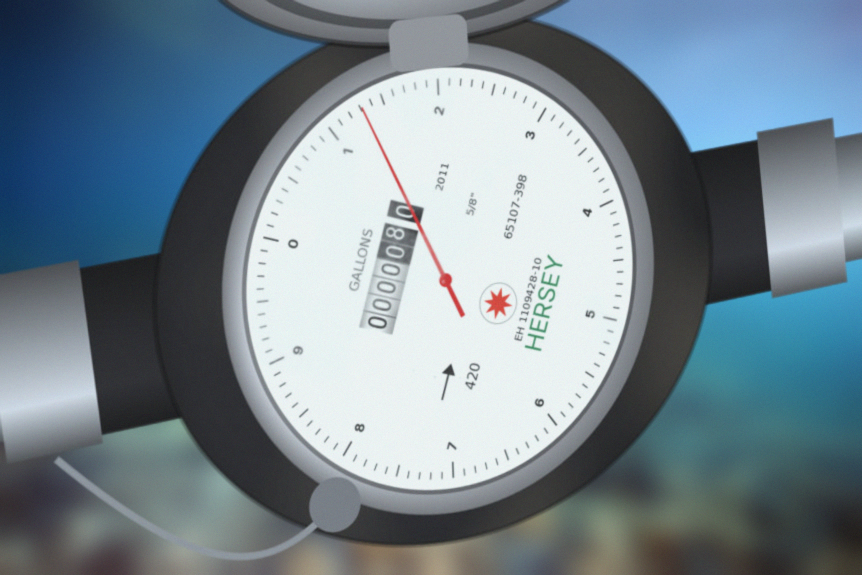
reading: 81.3 gal
